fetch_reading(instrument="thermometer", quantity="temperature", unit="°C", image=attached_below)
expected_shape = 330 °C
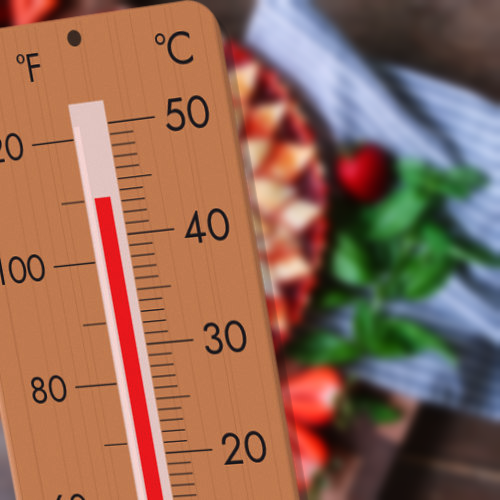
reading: 43.5 °C
